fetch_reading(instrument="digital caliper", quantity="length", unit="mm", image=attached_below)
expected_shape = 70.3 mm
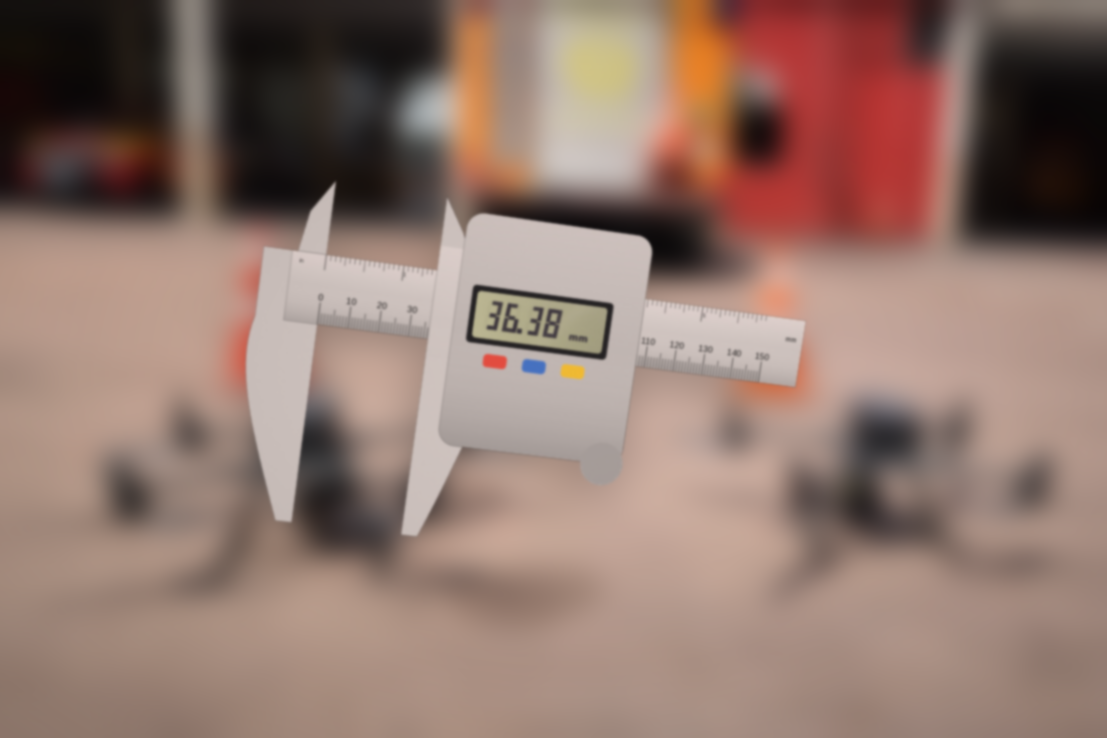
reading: 36.38 mm
